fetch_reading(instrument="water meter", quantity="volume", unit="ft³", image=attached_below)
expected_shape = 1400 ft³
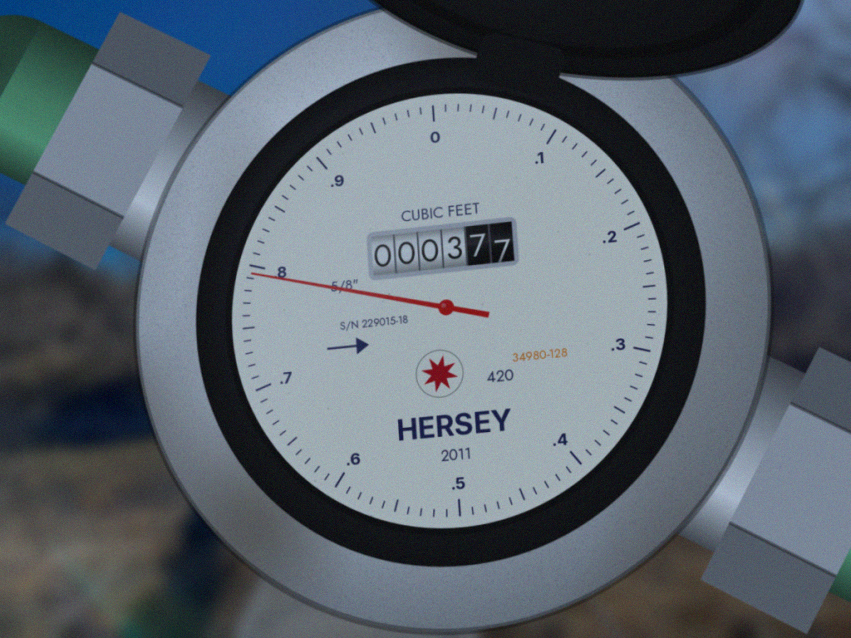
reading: 376.79 ft³
